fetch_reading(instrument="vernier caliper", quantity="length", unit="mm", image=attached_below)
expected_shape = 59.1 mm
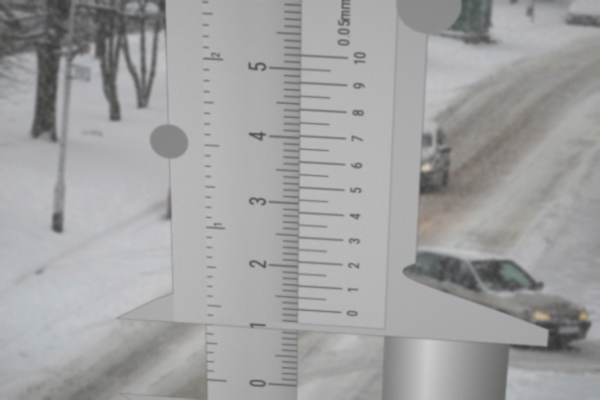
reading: 13.0 mm
